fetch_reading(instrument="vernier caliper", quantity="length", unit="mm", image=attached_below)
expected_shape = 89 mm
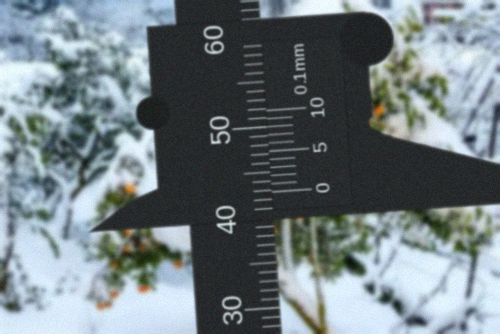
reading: 42.8 mm
